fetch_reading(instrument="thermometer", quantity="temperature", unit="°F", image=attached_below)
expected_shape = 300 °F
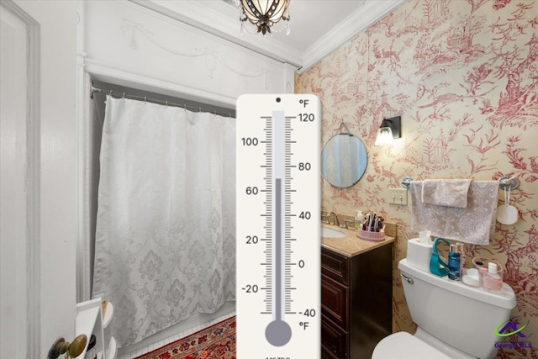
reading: 70 °F
